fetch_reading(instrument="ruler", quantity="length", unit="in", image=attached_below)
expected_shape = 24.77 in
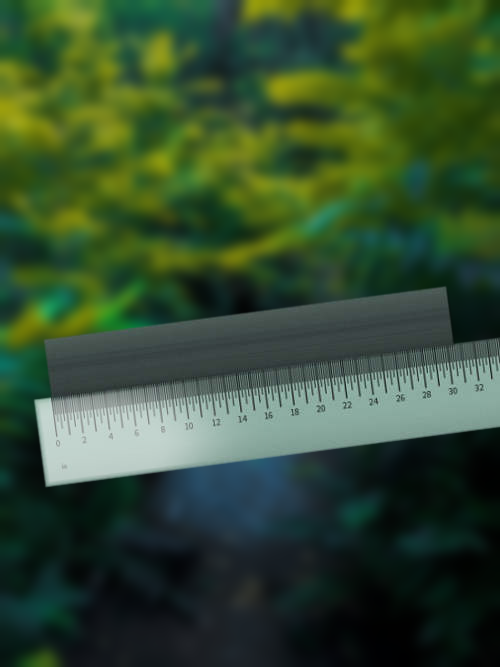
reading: 30.5 in
